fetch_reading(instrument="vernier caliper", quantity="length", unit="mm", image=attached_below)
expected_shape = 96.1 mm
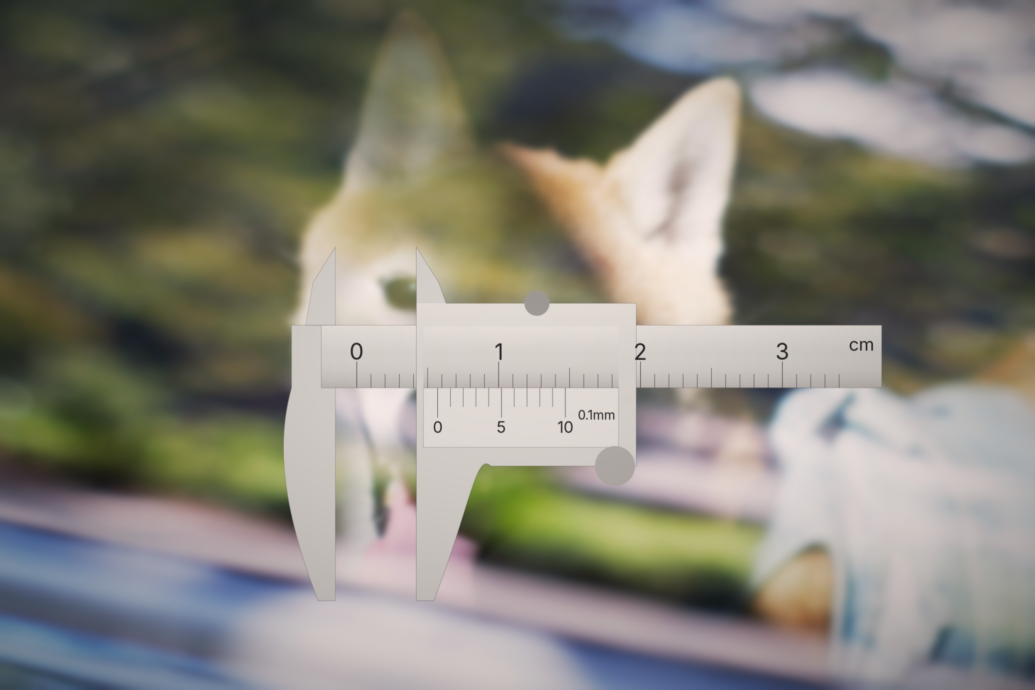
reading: 5.7 mm
